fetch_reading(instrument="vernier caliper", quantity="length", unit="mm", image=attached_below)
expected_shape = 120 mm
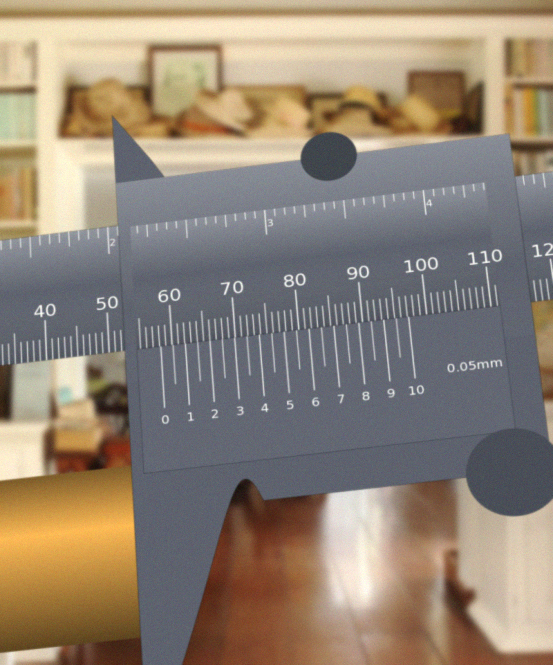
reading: 58.2 mm
